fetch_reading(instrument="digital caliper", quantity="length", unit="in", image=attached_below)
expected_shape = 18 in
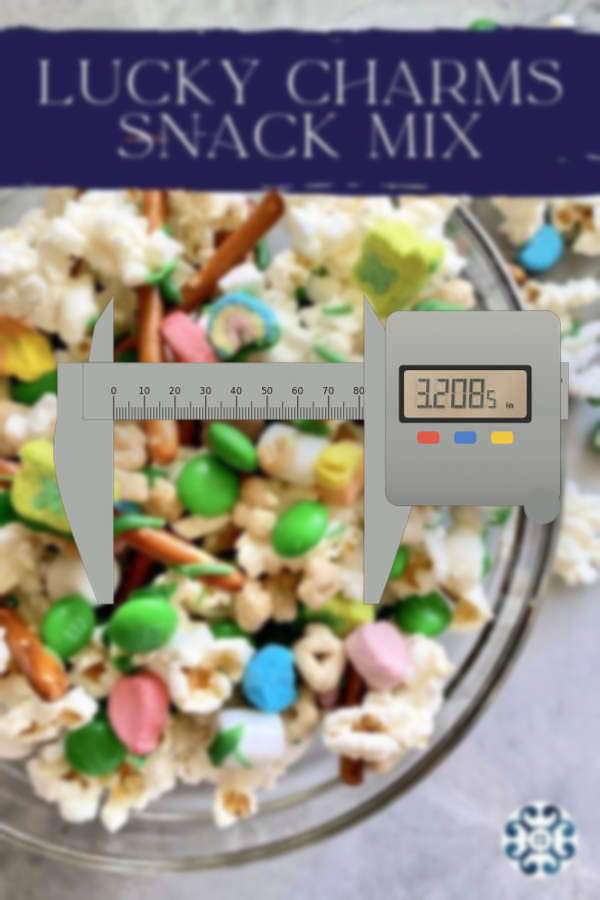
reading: 3.2085 in
